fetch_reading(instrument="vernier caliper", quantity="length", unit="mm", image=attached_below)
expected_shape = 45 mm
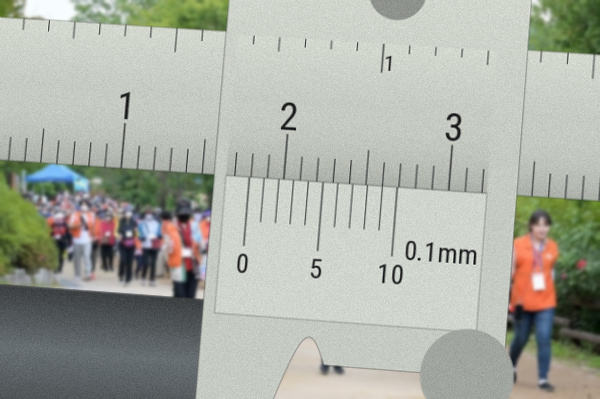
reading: 17.9 mm
